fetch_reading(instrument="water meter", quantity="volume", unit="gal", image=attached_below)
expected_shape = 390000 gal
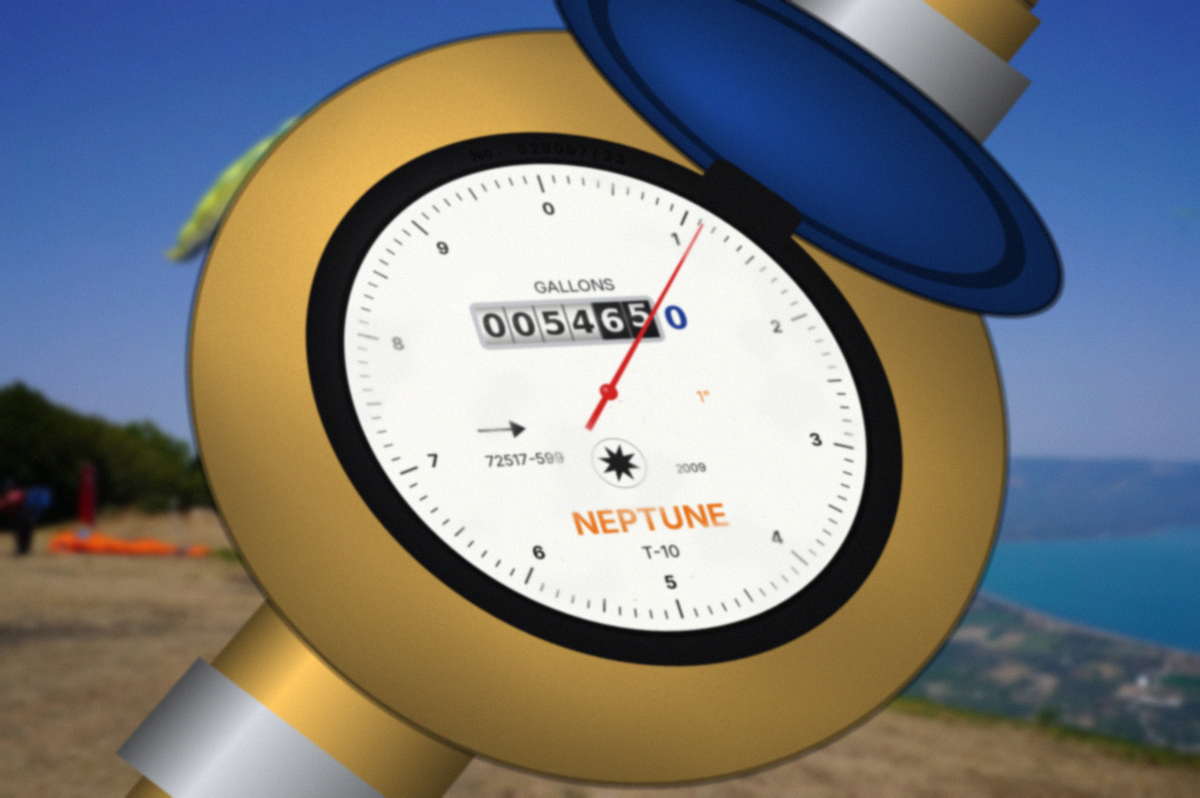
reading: 54651.1 gal
